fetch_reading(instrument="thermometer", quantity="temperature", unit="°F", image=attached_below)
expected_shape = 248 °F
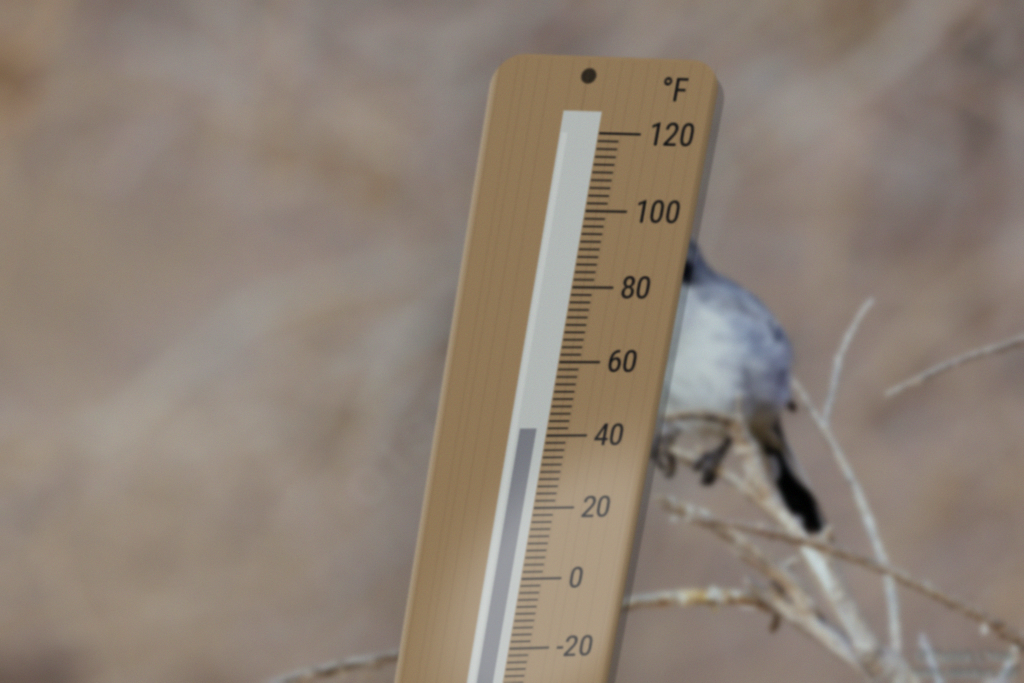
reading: 42 °F
